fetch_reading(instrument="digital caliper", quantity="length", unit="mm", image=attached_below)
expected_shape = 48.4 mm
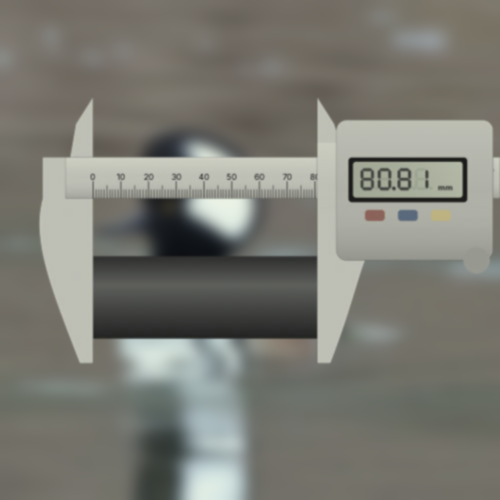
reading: 80.81 mm
